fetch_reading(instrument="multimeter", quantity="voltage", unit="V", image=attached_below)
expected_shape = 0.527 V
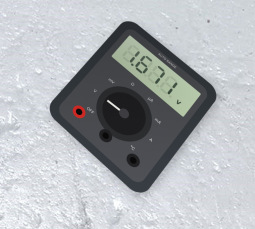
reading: 1.671 V
